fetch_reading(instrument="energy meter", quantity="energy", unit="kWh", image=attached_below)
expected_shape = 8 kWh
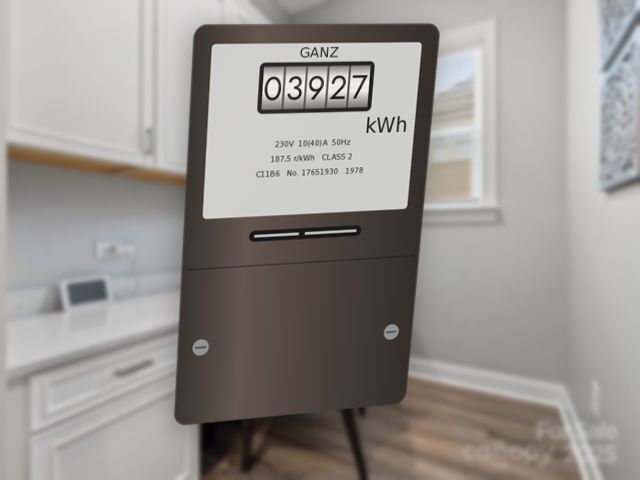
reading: 3927 kWh
